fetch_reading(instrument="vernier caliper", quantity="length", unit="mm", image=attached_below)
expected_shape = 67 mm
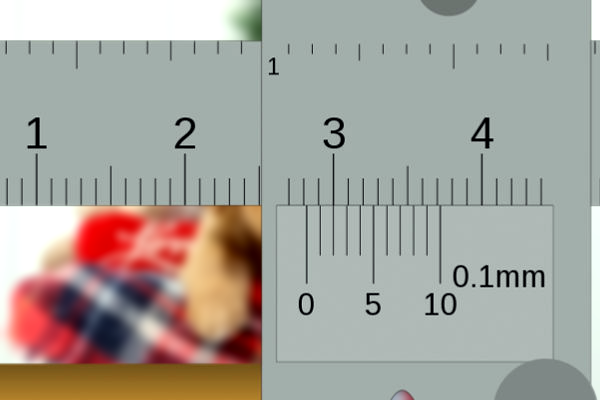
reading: 28.2 mm
